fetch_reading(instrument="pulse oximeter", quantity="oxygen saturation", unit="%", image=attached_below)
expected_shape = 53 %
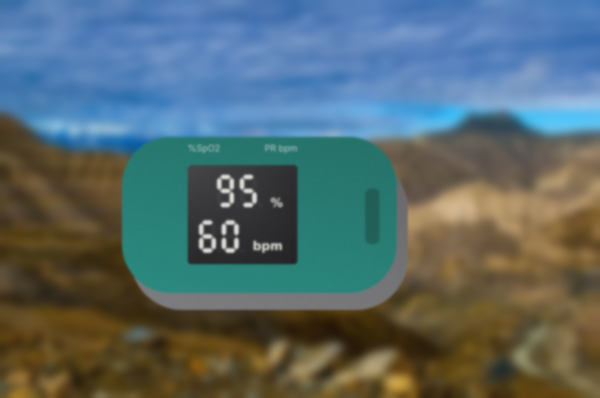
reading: 95 %
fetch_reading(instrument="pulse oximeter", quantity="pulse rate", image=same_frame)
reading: 60 bpm
